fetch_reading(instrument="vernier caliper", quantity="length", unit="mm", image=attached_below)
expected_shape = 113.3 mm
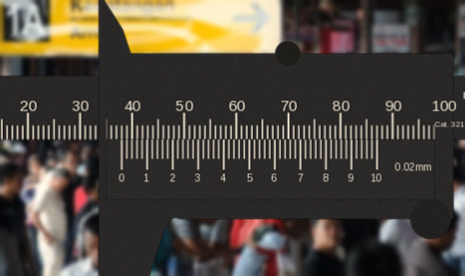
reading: 38.0 mm
